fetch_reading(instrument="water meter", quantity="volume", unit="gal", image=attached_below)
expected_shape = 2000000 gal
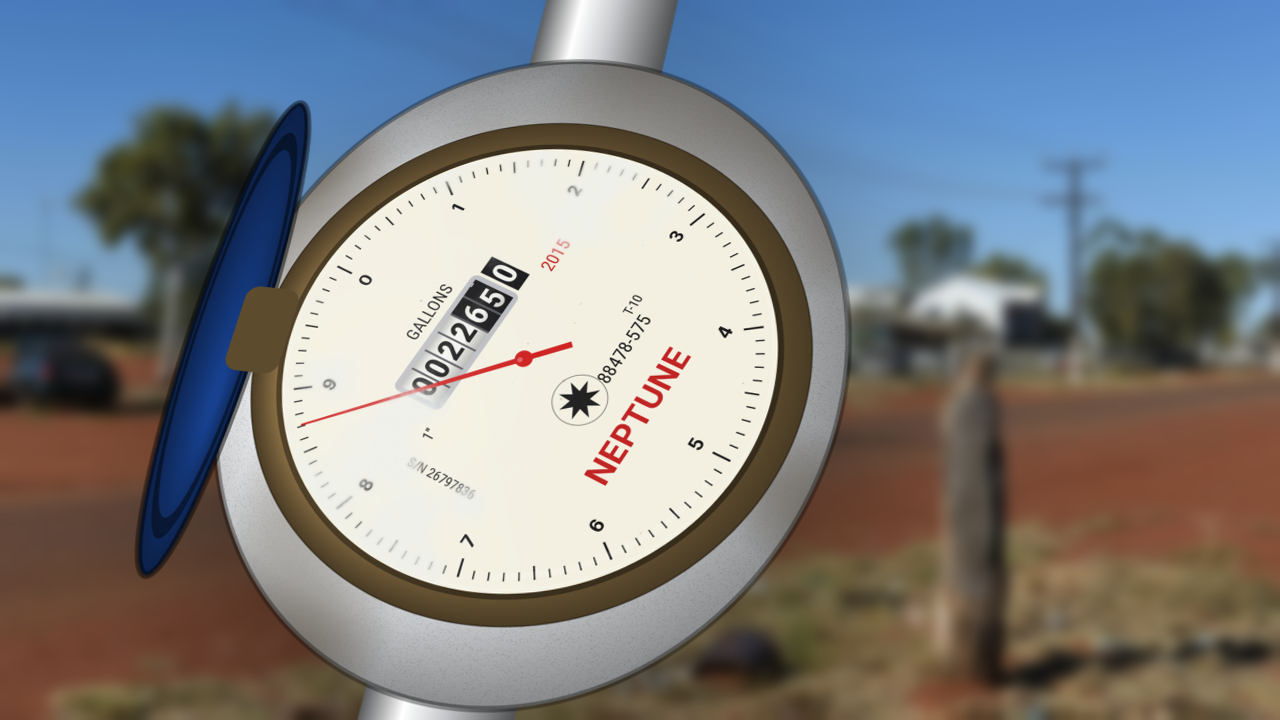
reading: 22648.7 gal
